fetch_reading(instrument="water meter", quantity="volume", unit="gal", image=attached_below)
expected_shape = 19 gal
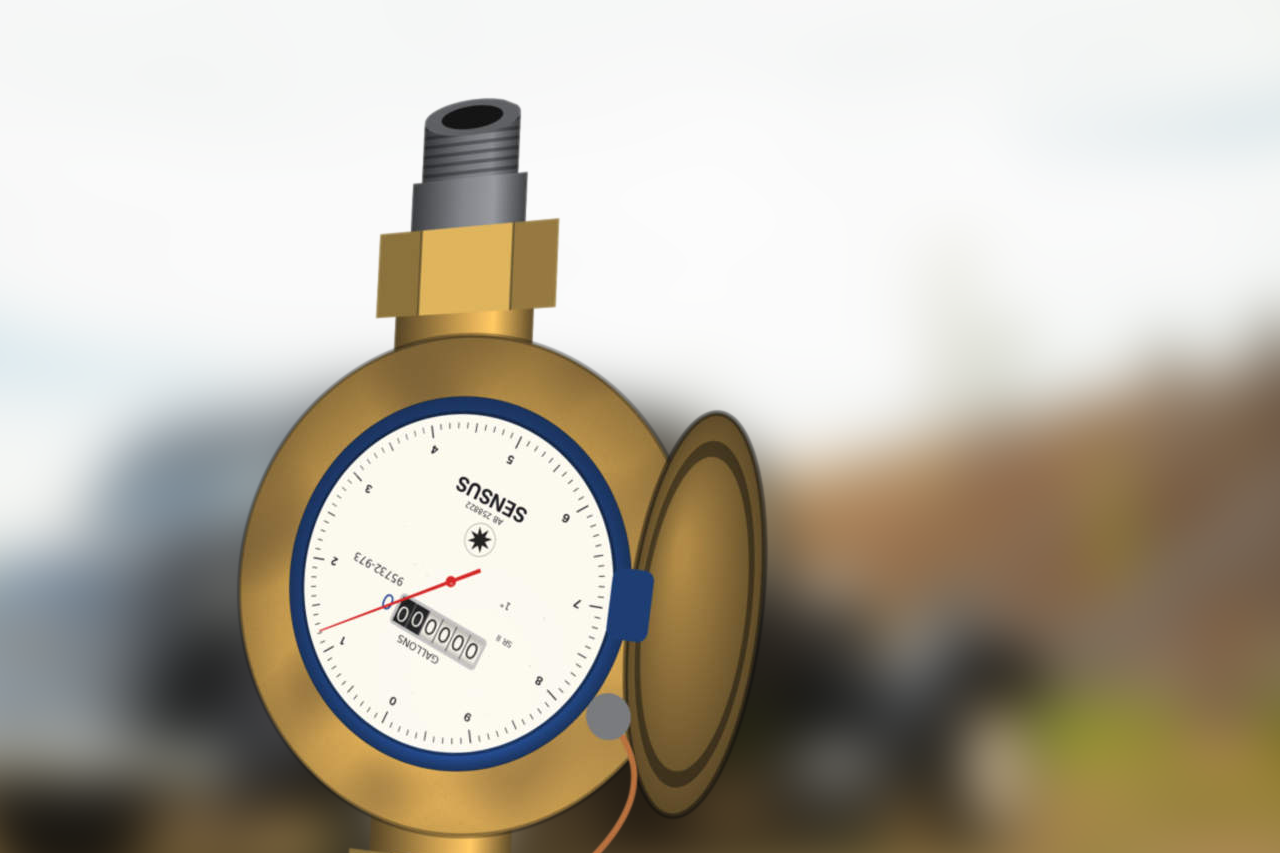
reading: 1.2 gal
